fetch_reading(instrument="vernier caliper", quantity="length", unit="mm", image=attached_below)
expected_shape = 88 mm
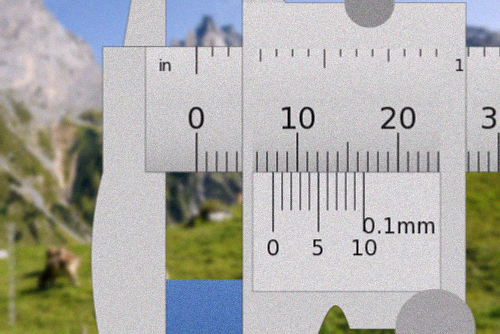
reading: 7.6 mm
